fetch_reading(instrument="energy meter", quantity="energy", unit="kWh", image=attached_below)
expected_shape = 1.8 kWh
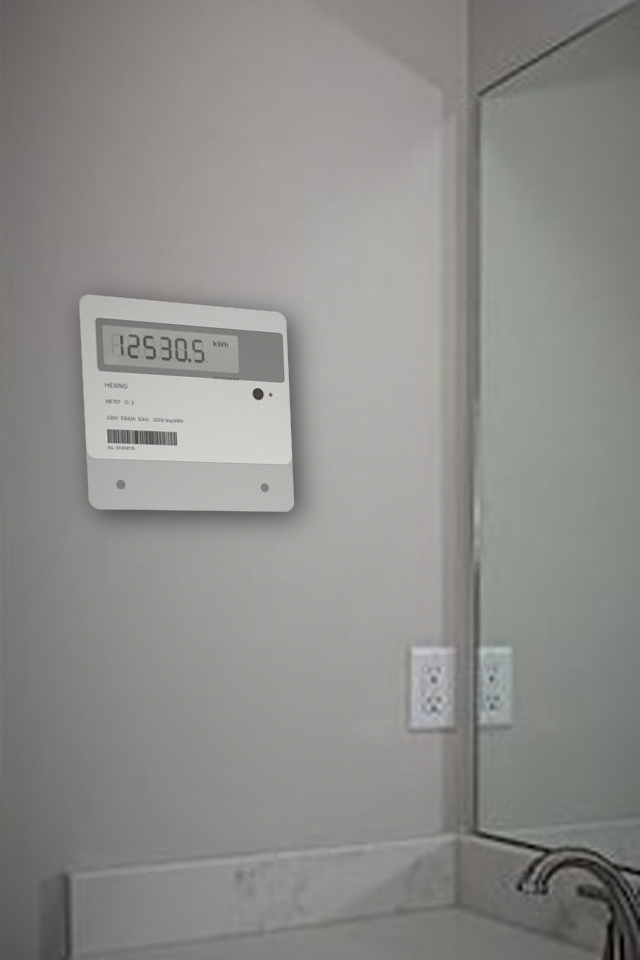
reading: 12530.5 kWh
